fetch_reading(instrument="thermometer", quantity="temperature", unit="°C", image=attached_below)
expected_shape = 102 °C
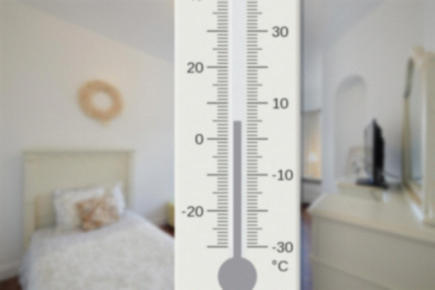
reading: 5 °C
